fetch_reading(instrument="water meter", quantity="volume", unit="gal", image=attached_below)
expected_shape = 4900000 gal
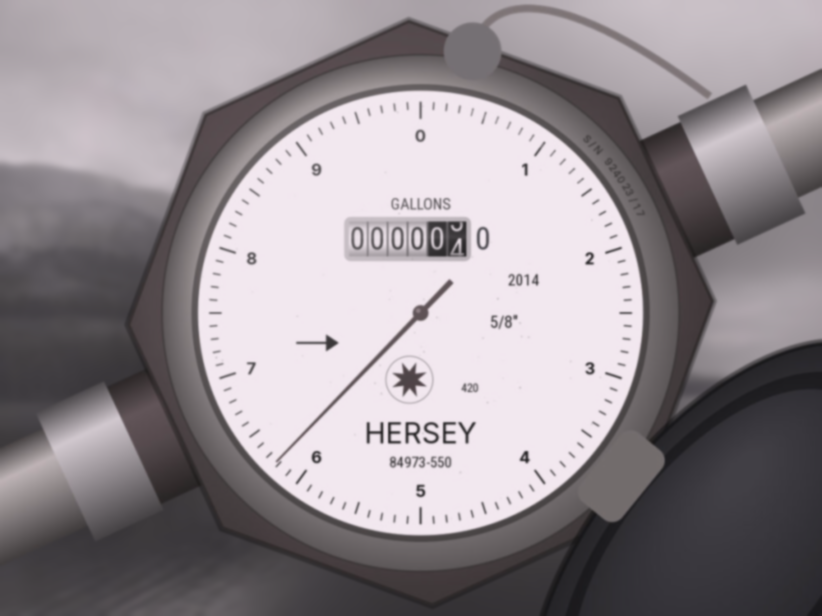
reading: 36.2 gal
